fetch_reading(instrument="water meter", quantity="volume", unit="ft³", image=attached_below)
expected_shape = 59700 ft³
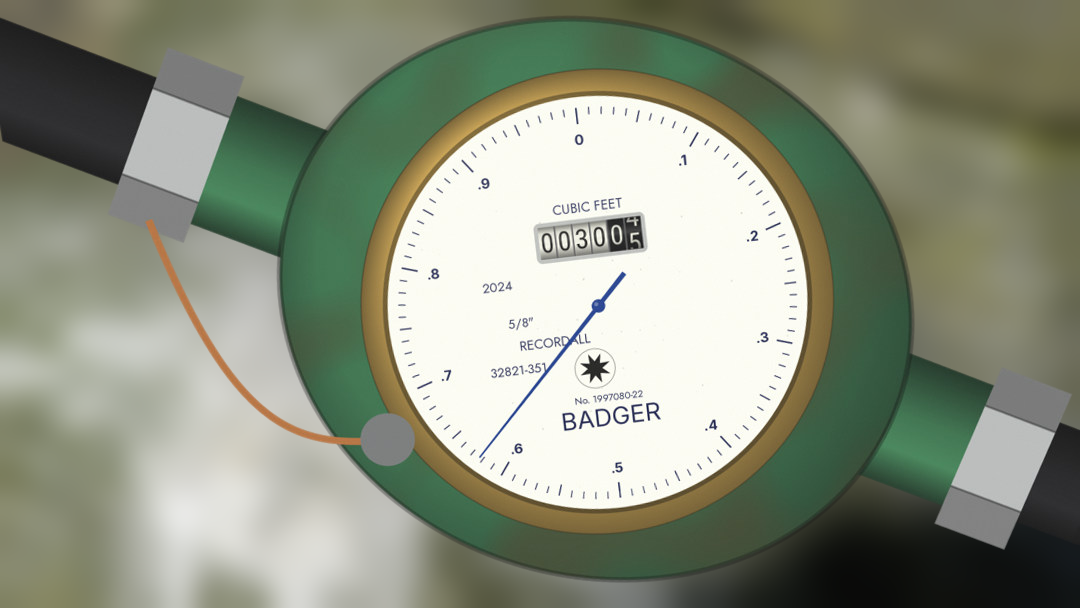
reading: 3004.62 ft³
